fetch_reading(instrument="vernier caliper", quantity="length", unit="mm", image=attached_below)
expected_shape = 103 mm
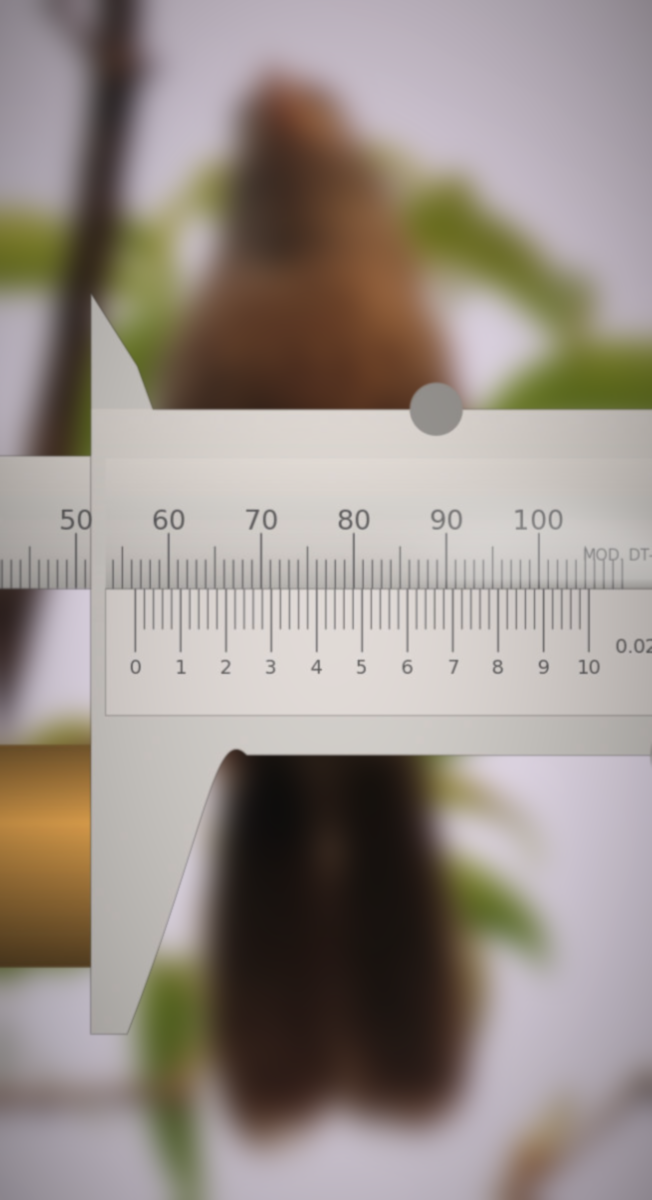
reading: 56.4 mm
